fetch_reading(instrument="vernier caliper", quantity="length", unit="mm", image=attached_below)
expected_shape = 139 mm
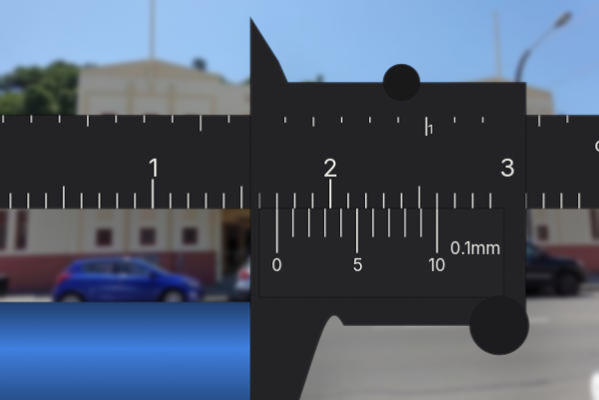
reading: 17.0 mm
